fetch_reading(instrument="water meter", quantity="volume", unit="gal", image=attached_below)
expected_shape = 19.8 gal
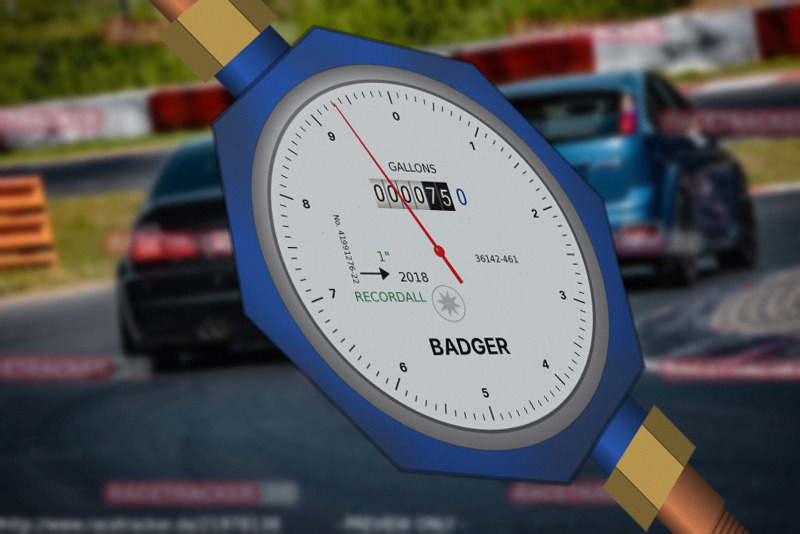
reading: 749.3 gal
